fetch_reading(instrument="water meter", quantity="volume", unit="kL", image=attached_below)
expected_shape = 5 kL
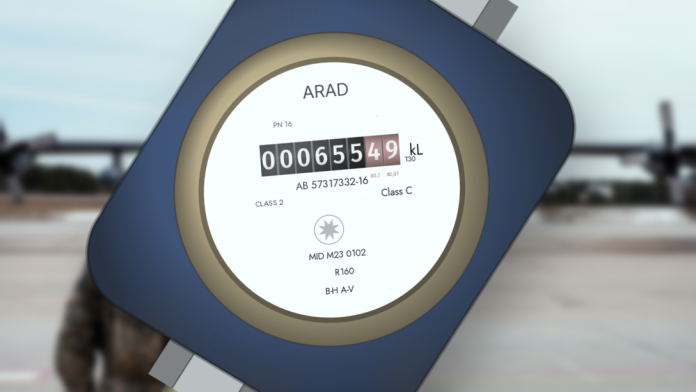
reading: 655.49 kL
